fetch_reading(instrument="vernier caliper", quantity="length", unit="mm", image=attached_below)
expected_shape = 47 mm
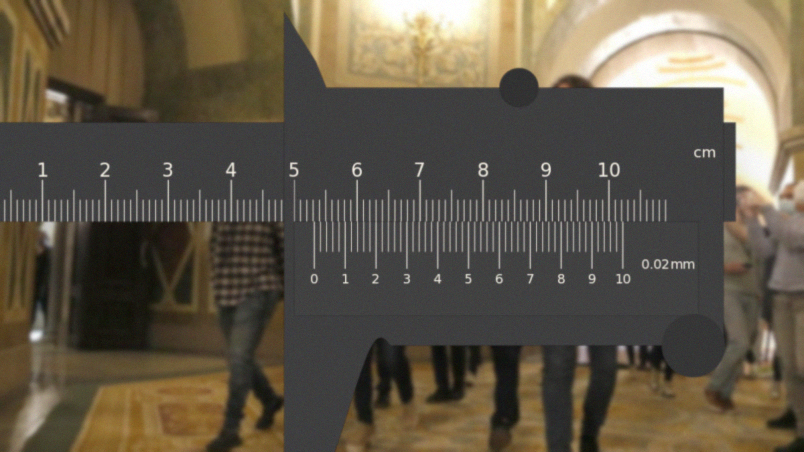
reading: 53.2 mm
